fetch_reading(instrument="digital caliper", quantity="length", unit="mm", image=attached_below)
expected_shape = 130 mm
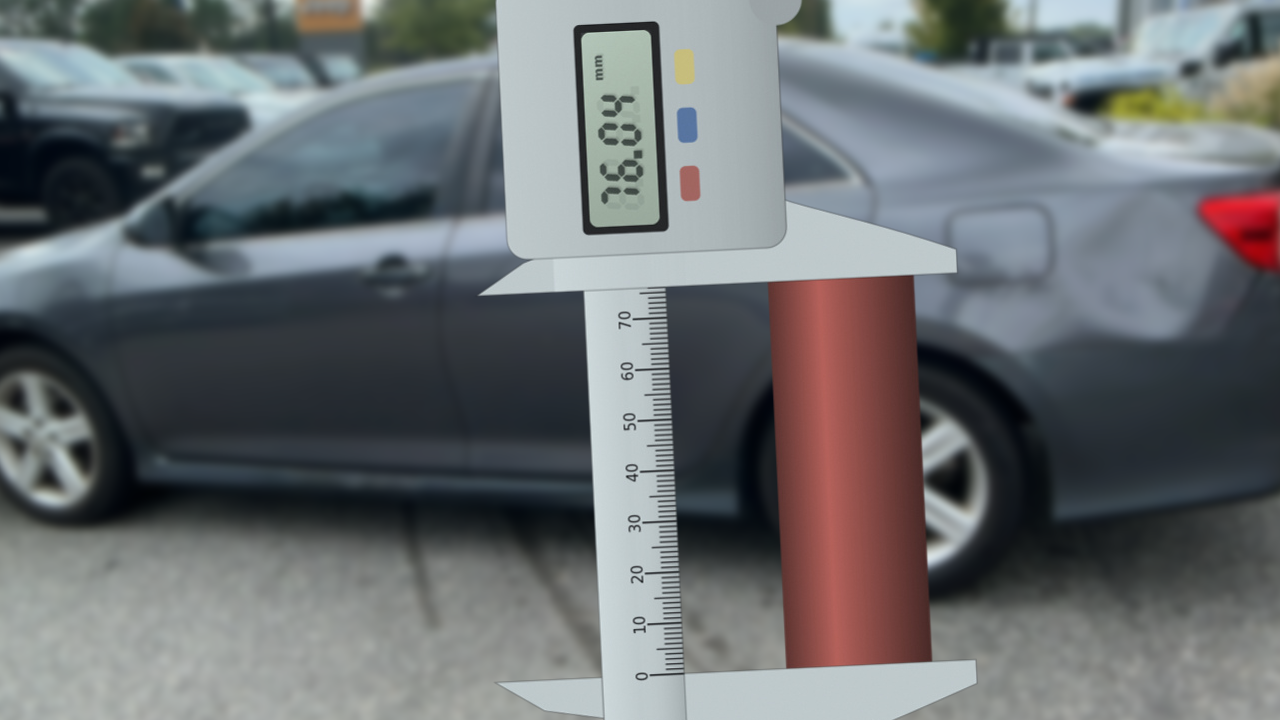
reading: 76.04 mm
